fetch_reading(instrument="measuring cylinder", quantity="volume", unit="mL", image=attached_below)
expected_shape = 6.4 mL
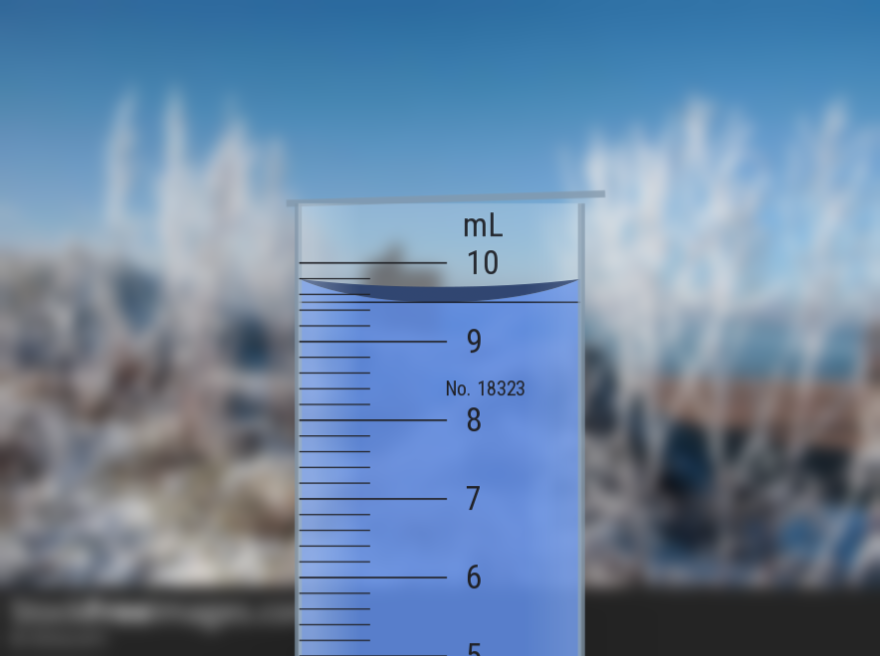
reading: 9.5 mL
